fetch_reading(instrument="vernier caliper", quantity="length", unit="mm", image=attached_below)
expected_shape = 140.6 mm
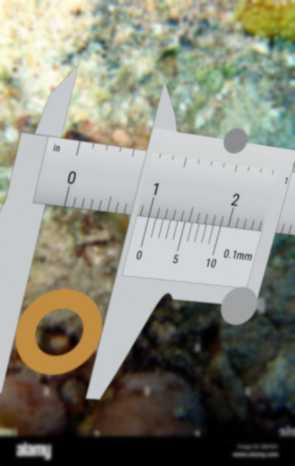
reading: 10.0 mm
